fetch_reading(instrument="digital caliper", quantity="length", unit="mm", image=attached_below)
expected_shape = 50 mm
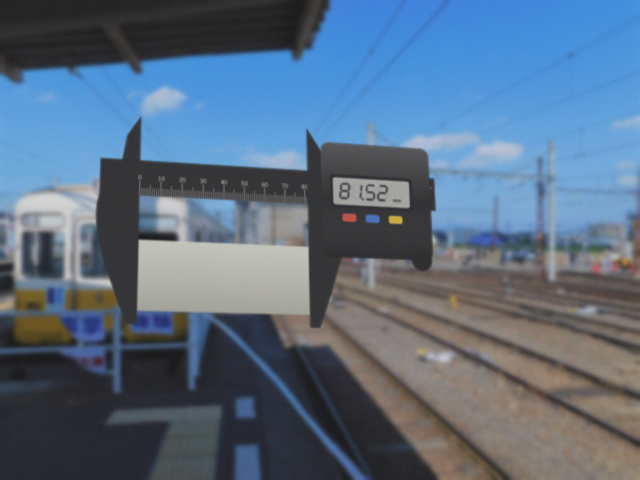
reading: 81.52 mm
